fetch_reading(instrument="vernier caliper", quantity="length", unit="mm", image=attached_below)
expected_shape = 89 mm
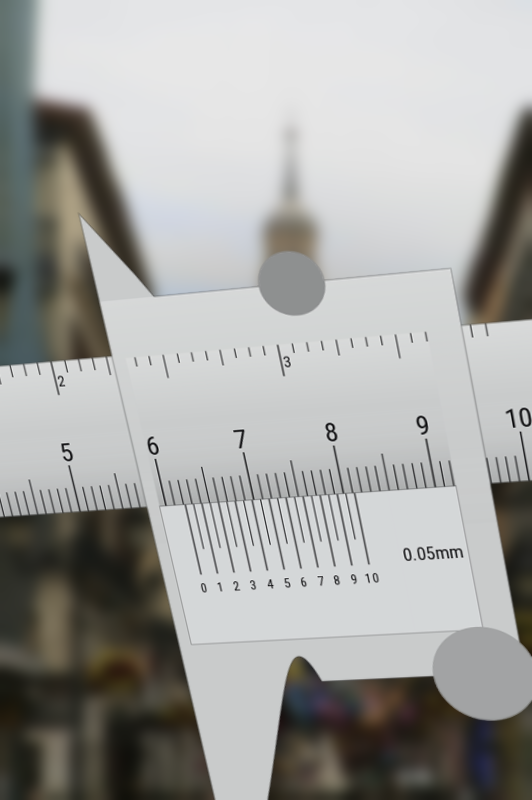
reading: 62.2 mm
